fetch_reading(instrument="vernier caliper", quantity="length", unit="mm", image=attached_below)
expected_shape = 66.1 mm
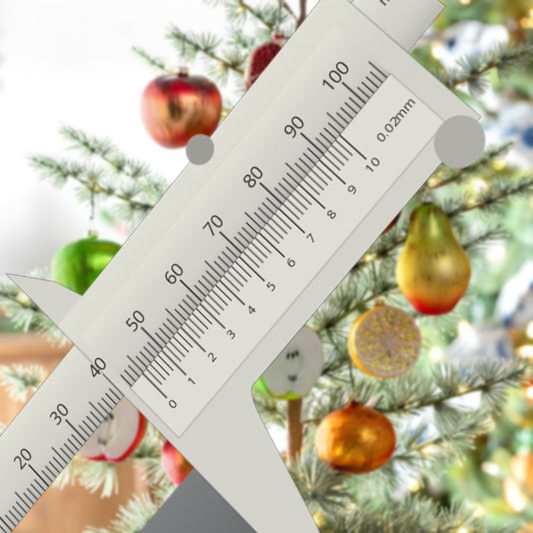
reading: 44.8 mm
